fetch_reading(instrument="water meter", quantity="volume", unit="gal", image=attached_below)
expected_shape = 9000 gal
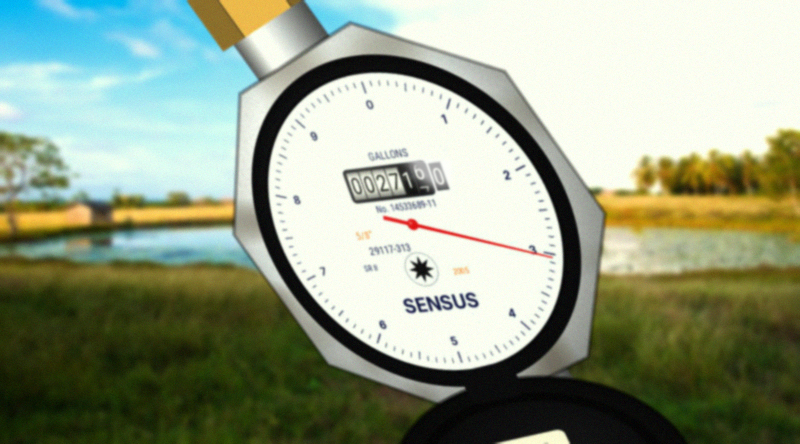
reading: 27163.0 gal
